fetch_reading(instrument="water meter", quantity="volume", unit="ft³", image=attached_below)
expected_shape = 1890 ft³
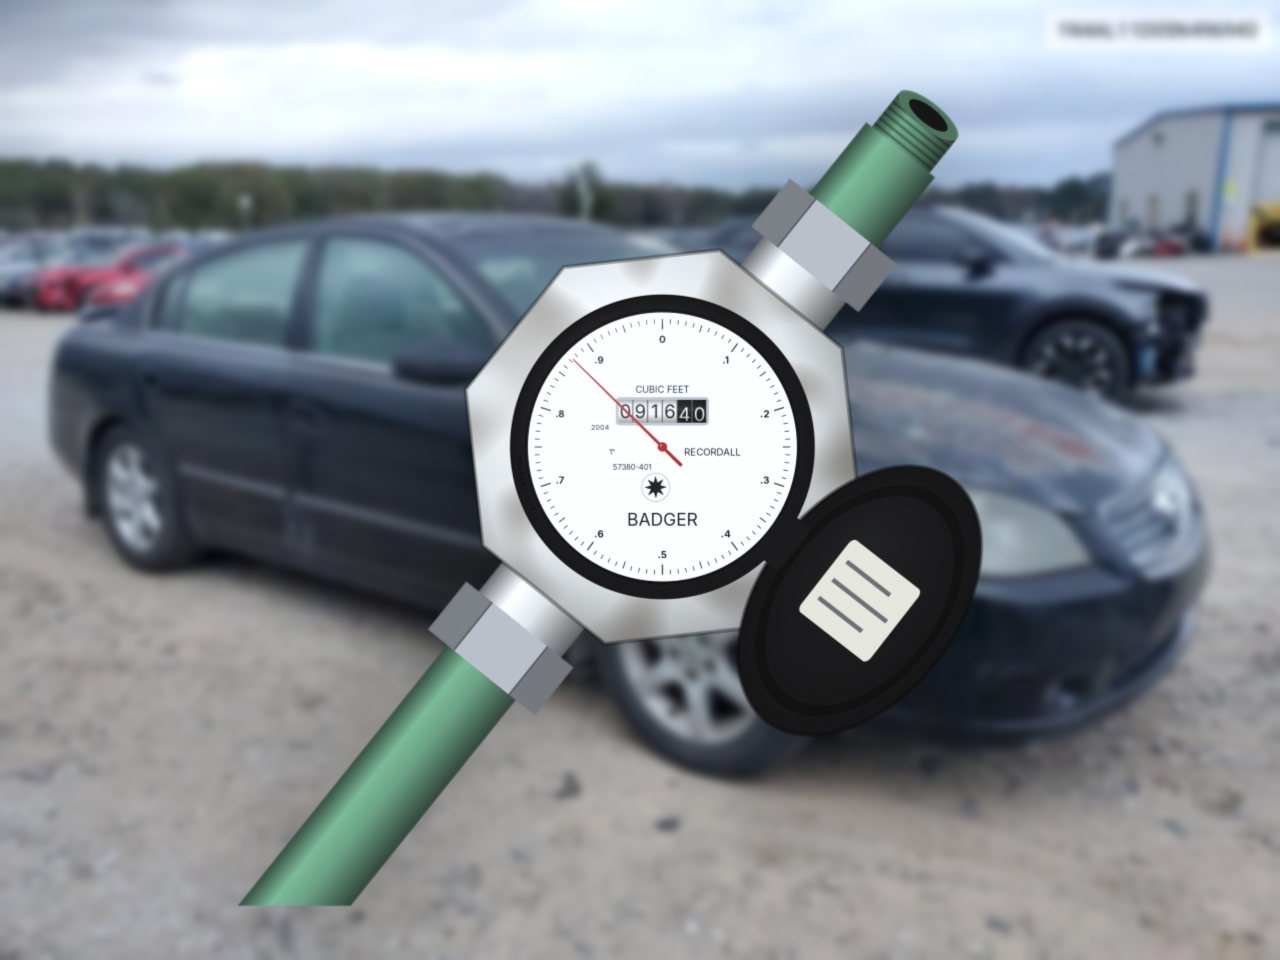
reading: 91639.87 ft³
